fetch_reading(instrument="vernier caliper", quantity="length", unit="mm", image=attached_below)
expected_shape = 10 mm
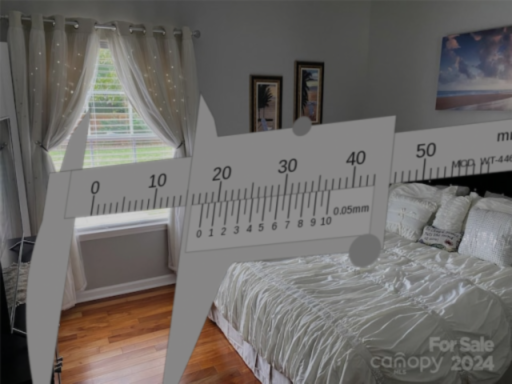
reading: 17.6 mm
